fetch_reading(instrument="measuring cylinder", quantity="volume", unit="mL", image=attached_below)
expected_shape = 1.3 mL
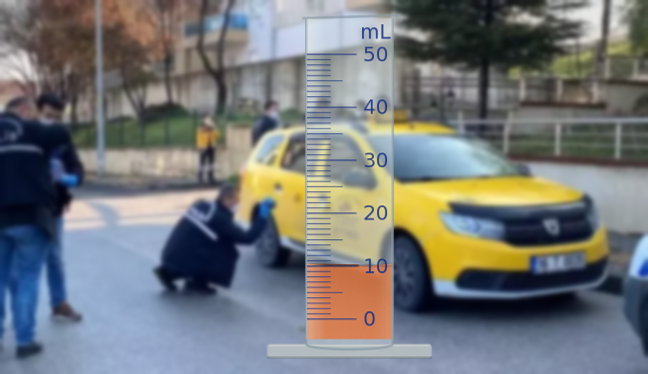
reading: 10 mL
